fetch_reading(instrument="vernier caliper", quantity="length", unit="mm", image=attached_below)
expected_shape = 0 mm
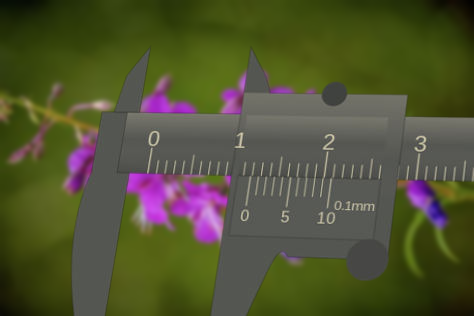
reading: 11.8 mm
